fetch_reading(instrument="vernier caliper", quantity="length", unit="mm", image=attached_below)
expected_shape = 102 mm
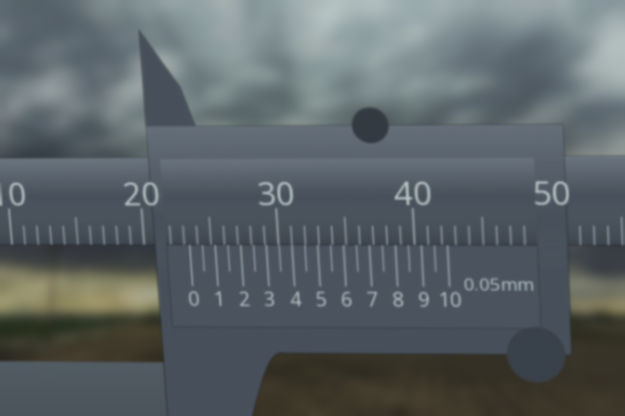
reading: 23.4 mm
